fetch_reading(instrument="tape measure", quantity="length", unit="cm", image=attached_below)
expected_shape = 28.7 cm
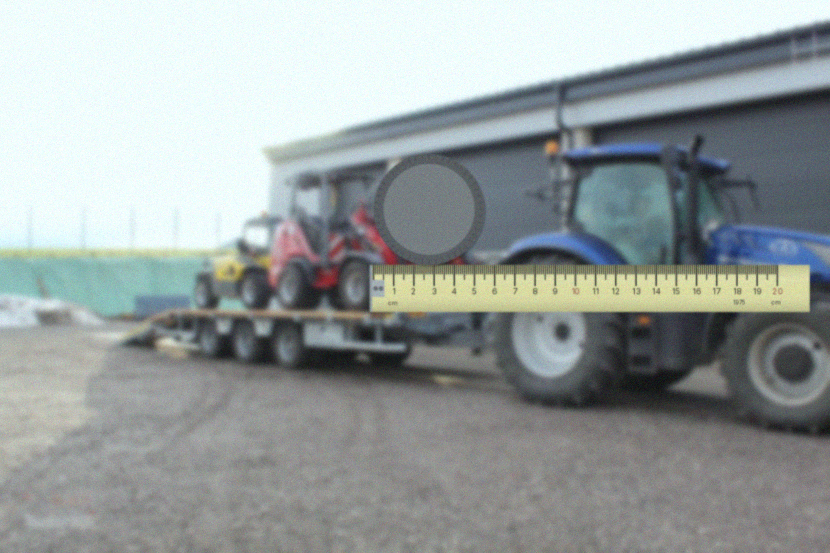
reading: 5.5 cm
